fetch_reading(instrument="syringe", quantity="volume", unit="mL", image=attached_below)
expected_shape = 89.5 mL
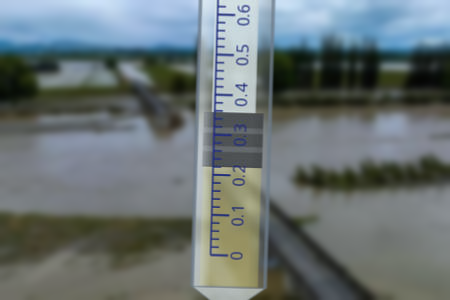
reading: 0.22 mL
